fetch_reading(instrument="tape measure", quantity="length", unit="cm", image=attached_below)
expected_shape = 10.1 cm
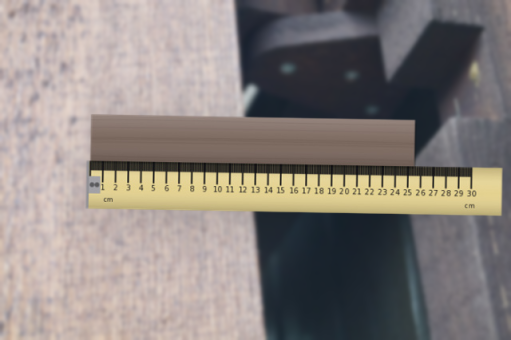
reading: 25.5 cm
